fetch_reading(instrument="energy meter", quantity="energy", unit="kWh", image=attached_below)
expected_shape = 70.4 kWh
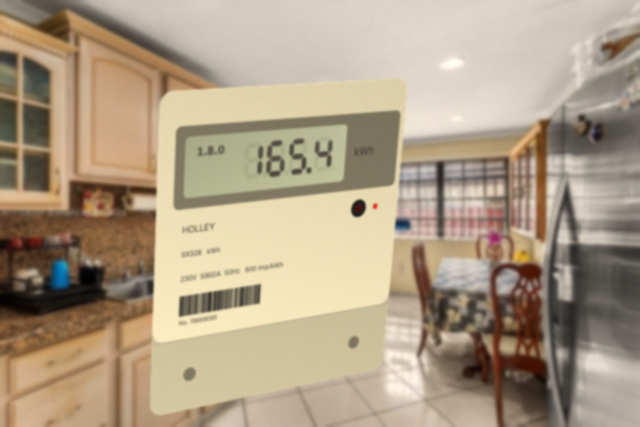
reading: 165.4 kWh
